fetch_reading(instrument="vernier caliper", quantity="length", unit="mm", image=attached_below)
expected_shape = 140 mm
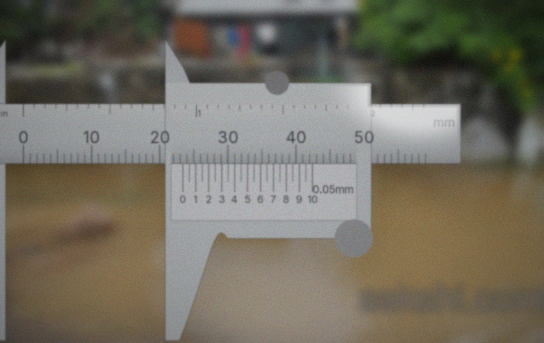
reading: 23.4 mm
